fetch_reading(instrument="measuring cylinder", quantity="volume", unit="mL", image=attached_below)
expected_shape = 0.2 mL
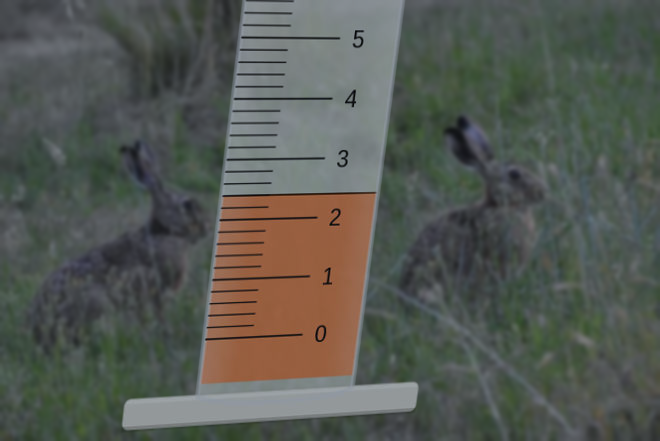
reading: 2.4 mL
